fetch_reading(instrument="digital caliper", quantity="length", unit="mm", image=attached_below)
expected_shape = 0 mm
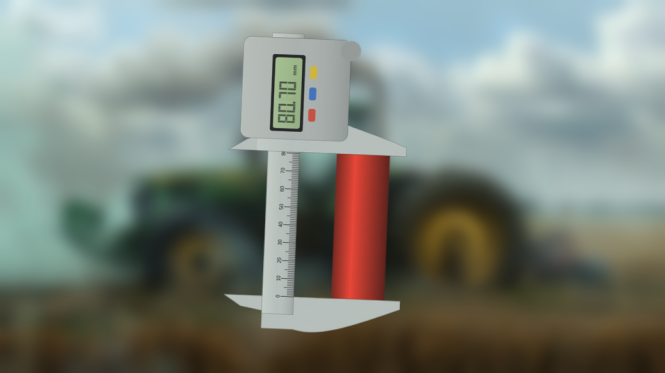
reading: 80.70 mm
